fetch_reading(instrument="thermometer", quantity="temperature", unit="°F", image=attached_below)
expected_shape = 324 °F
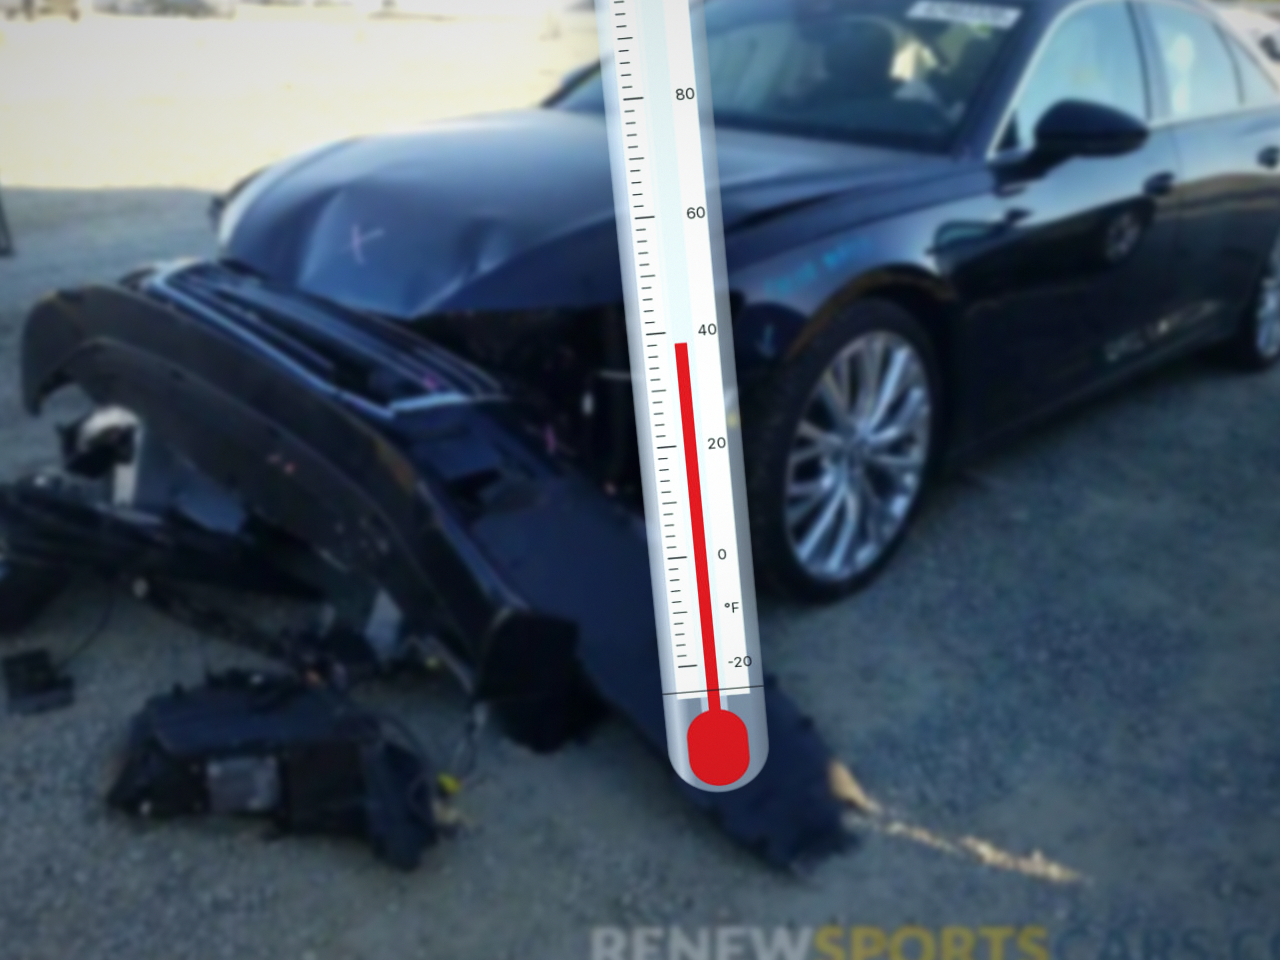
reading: 38 °F
